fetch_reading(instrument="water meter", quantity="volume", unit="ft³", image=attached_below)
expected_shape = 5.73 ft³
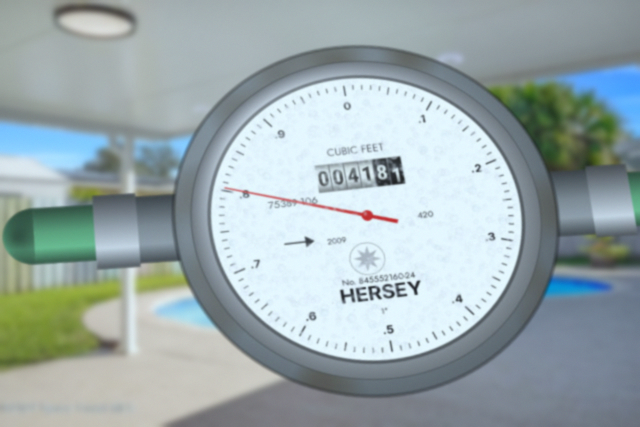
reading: 4180.80 ft³
